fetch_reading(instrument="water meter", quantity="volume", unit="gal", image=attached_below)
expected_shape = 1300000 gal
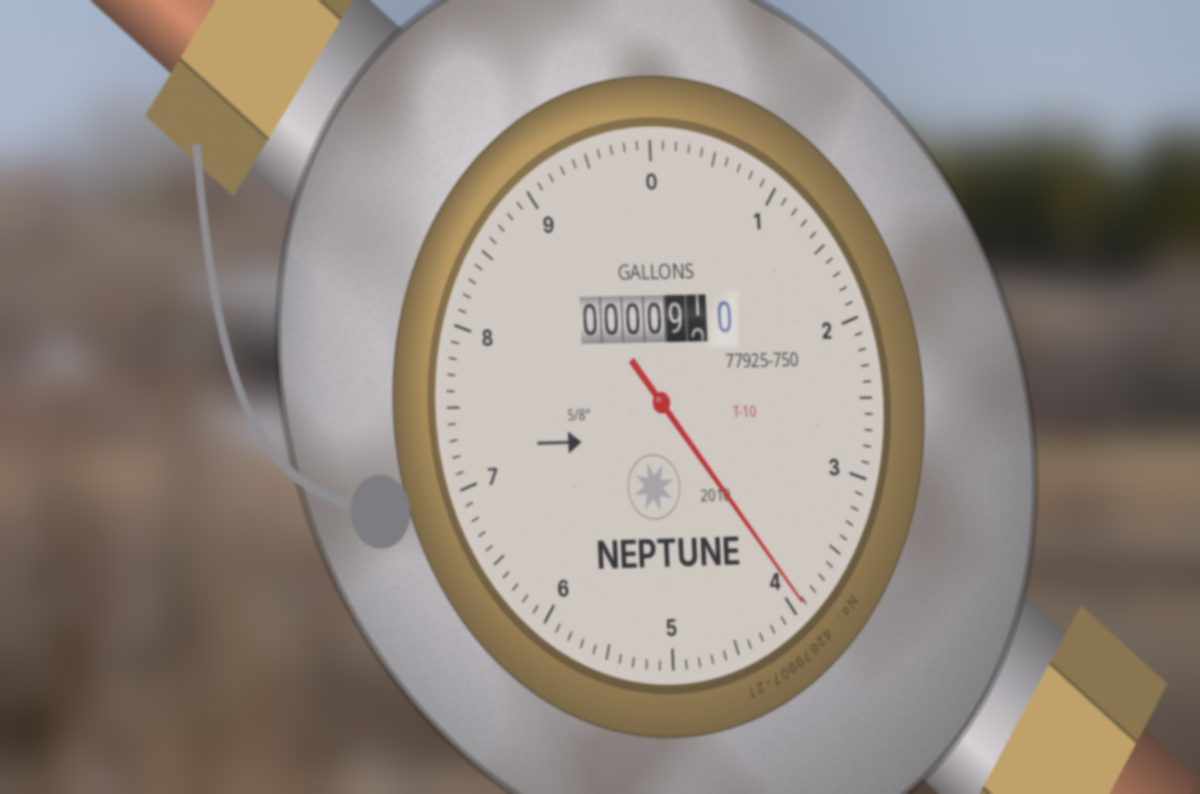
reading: 913.9 gal
